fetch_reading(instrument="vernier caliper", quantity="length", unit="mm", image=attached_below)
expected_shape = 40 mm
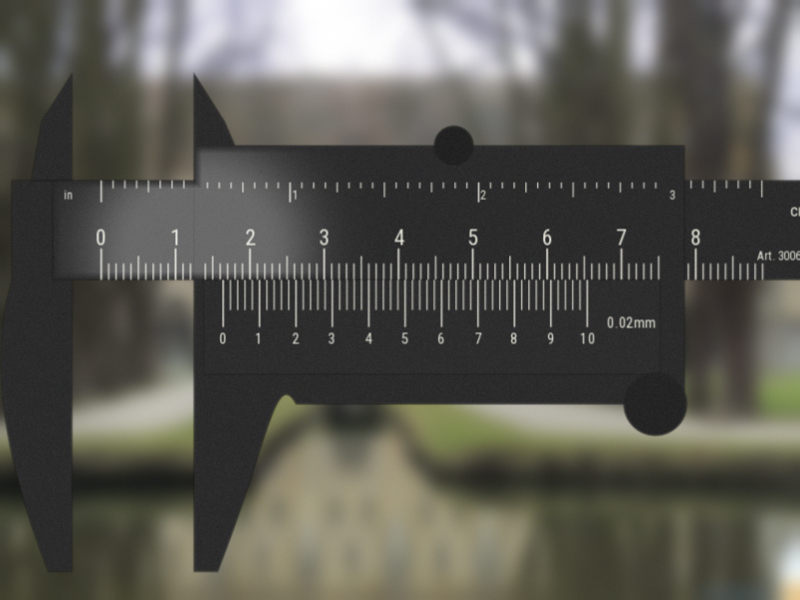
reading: 16.4 mm
